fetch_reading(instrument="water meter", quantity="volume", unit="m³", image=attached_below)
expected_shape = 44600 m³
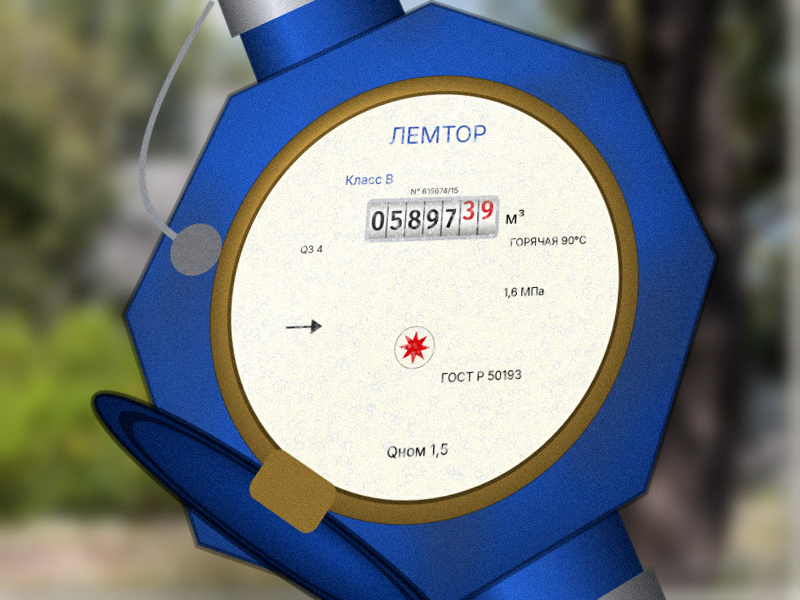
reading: 5897.39 m³
